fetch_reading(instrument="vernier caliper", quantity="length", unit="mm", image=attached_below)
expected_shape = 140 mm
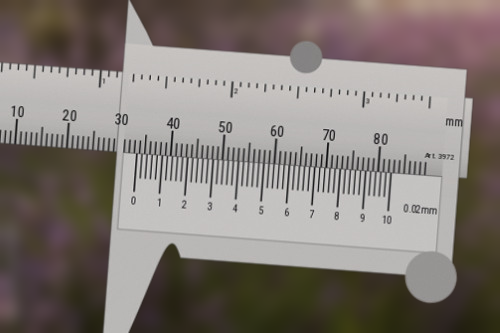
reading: 33.5 mm
